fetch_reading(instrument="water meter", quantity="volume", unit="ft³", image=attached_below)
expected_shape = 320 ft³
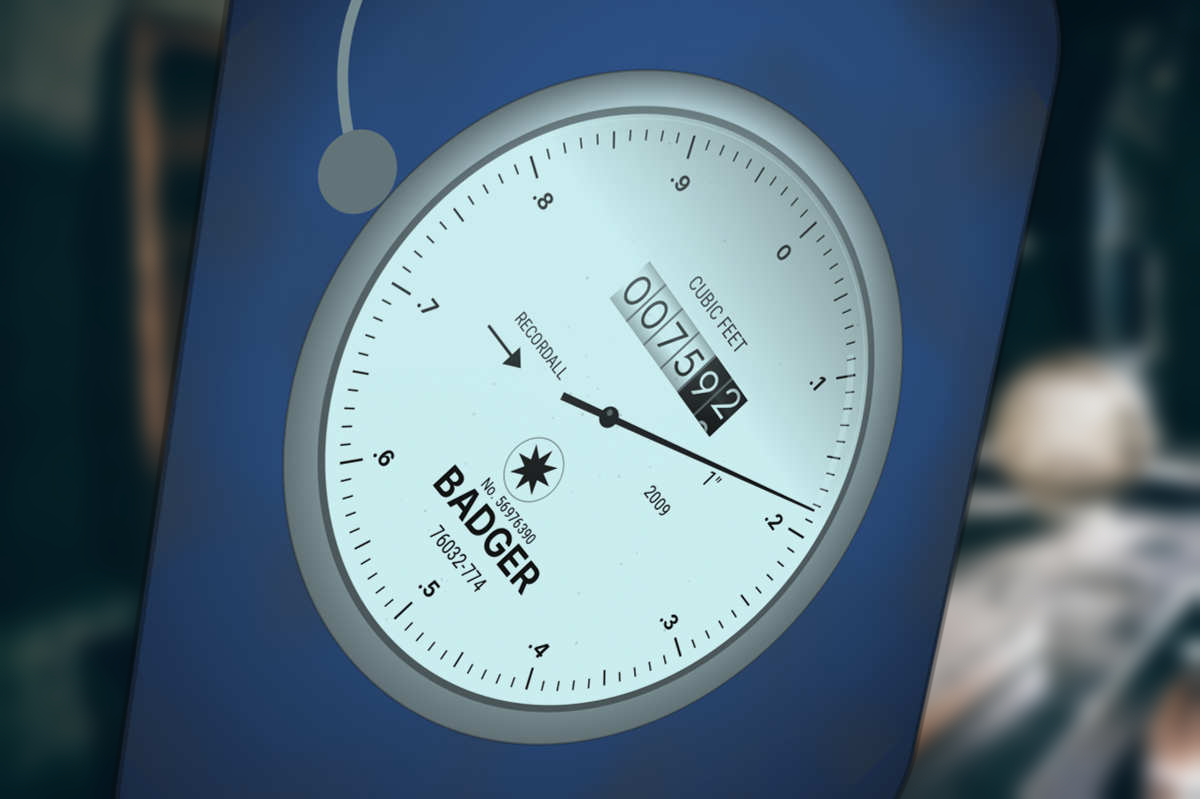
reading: 7592.18 ft³
